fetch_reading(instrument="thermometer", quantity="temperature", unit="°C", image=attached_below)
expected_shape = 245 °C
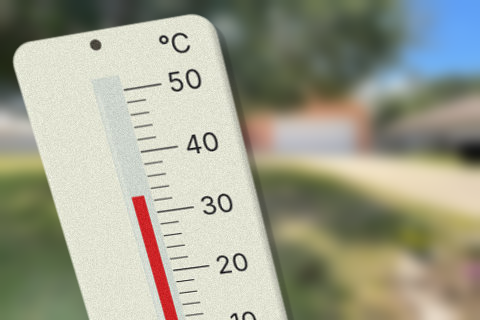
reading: 33 °C
